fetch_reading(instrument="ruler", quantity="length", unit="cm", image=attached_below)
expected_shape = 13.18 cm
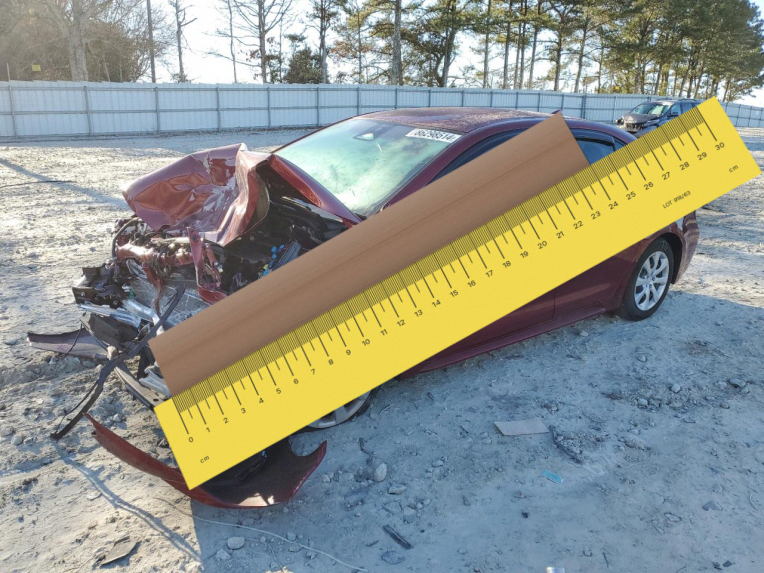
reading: 24 cm
